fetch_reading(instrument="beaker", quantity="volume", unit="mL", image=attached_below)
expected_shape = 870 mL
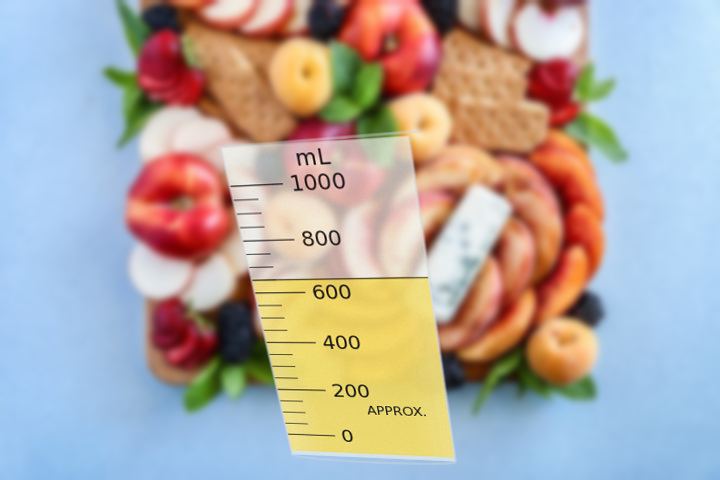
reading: 650 mL
